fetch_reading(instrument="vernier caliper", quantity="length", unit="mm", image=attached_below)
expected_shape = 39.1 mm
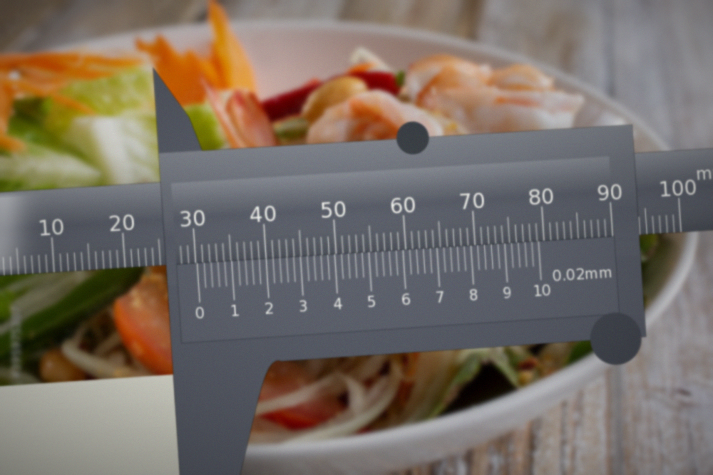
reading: 30.2 mm
